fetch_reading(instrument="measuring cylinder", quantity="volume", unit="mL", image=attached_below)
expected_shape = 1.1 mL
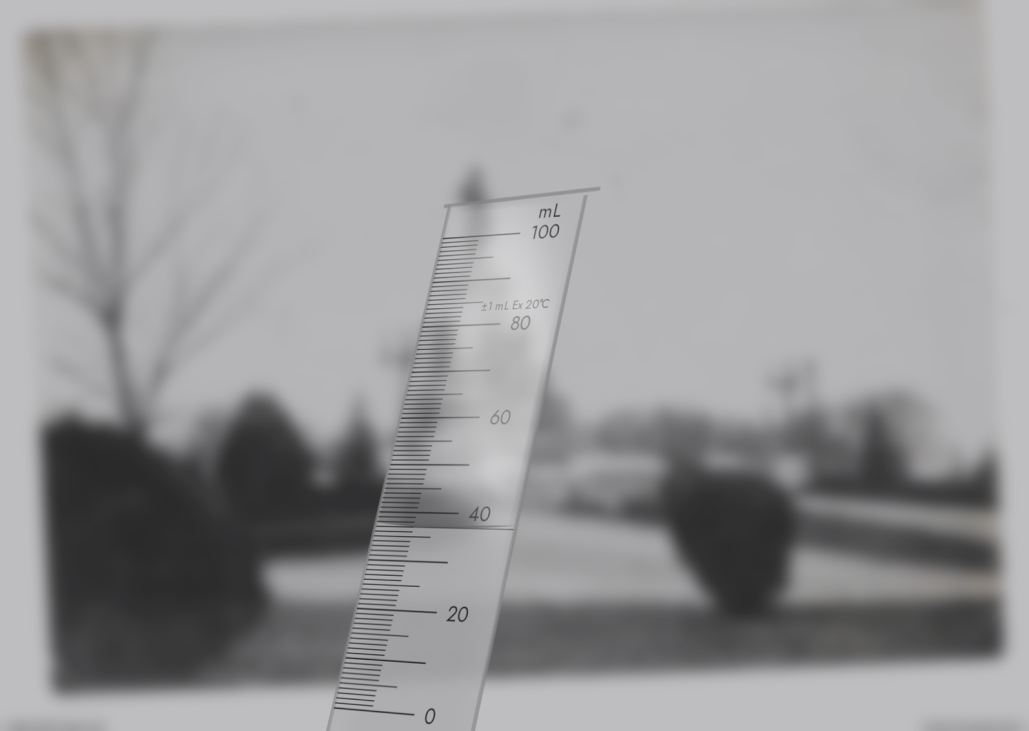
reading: 37 mL
